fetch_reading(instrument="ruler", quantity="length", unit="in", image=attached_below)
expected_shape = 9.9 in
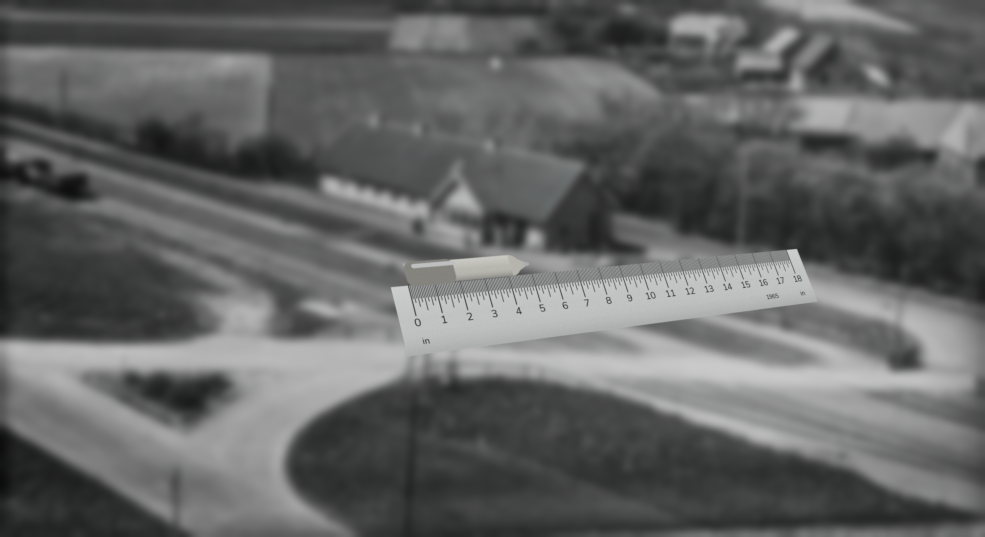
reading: 5 in
